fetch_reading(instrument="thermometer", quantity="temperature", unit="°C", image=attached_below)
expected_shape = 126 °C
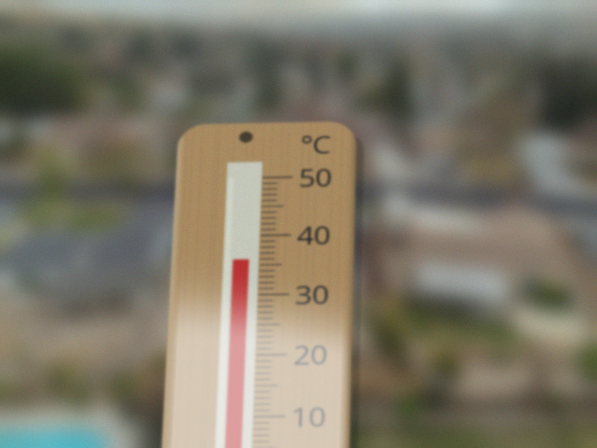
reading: 36 °C
